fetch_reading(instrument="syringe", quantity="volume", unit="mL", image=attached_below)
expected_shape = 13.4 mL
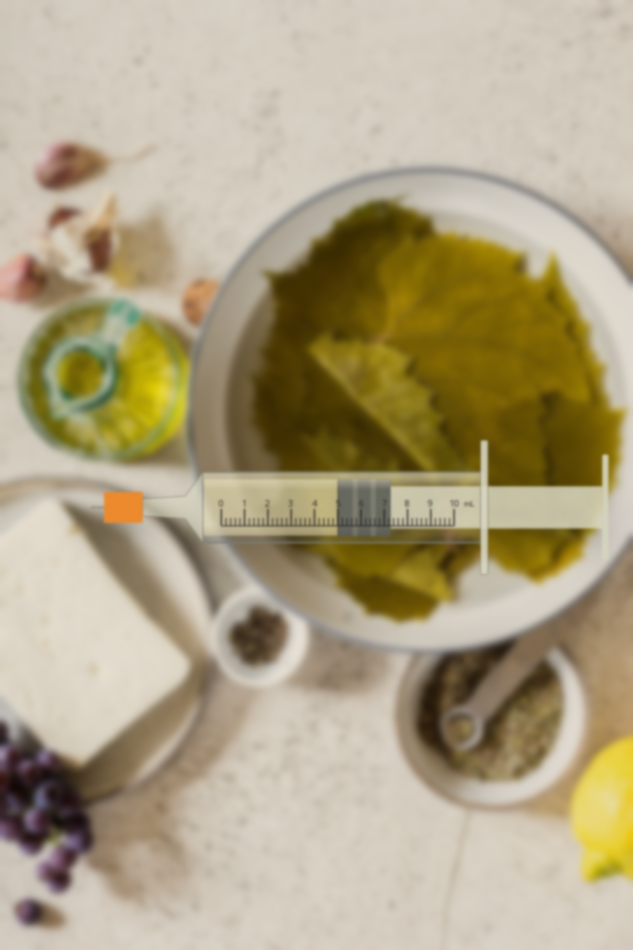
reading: 5 mL
